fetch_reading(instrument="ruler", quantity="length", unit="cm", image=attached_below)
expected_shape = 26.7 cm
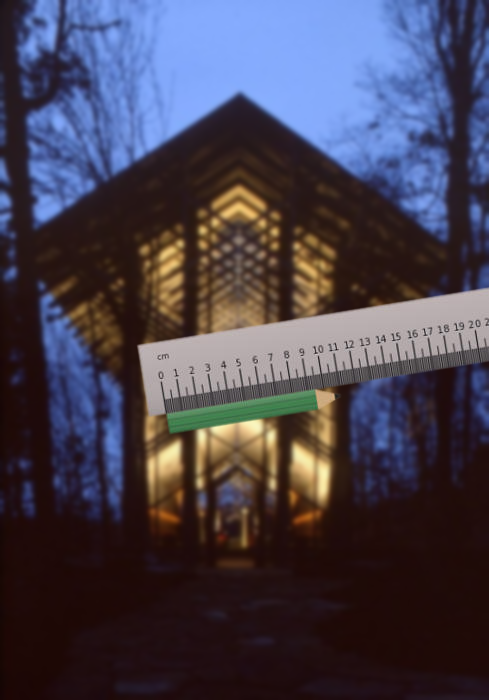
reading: 11 cm
